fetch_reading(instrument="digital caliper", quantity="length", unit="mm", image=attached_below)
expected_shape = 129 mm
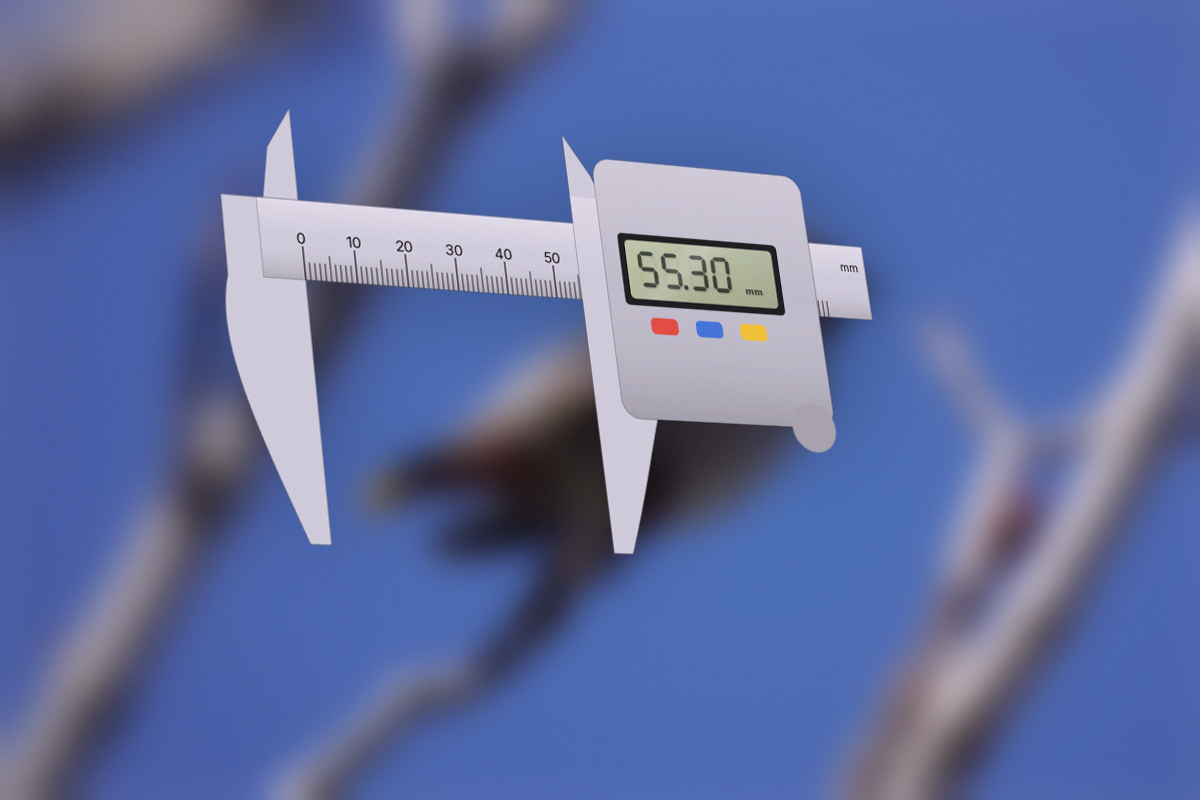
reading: 55.30 mm
